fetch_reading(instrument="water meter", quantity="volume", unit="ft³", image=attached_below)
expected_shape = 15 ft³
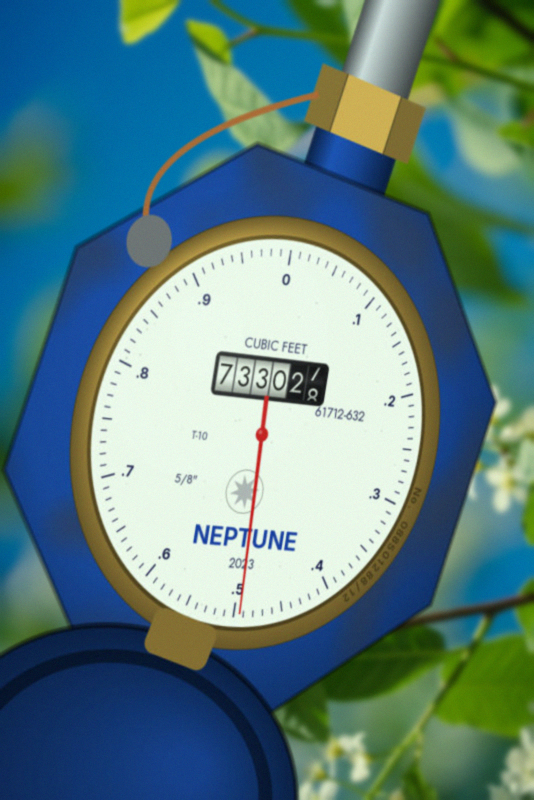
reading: 733027.49 ft³
